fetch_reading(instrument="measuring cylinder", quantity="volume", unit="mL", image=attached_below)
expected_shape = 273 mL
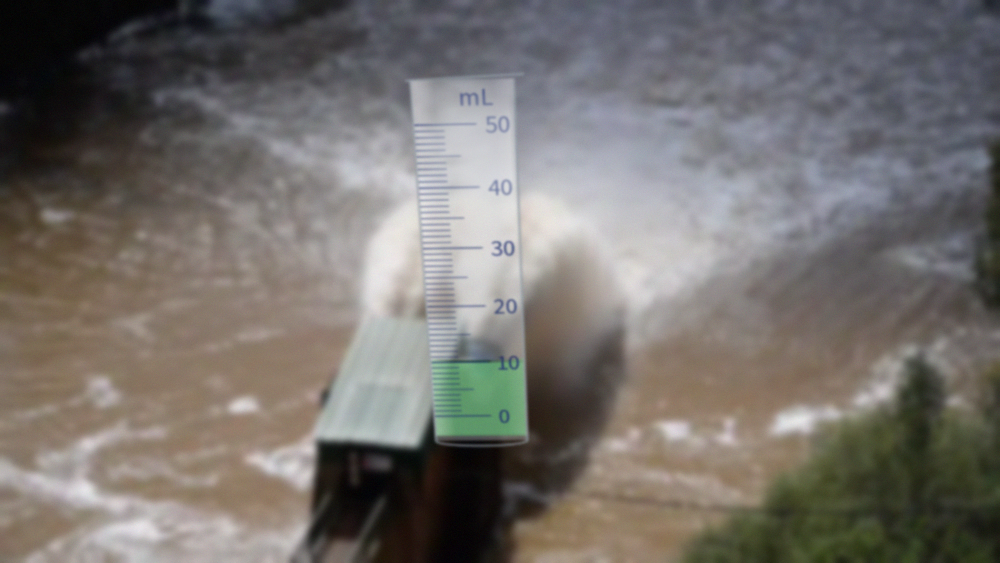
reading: 10 mL
